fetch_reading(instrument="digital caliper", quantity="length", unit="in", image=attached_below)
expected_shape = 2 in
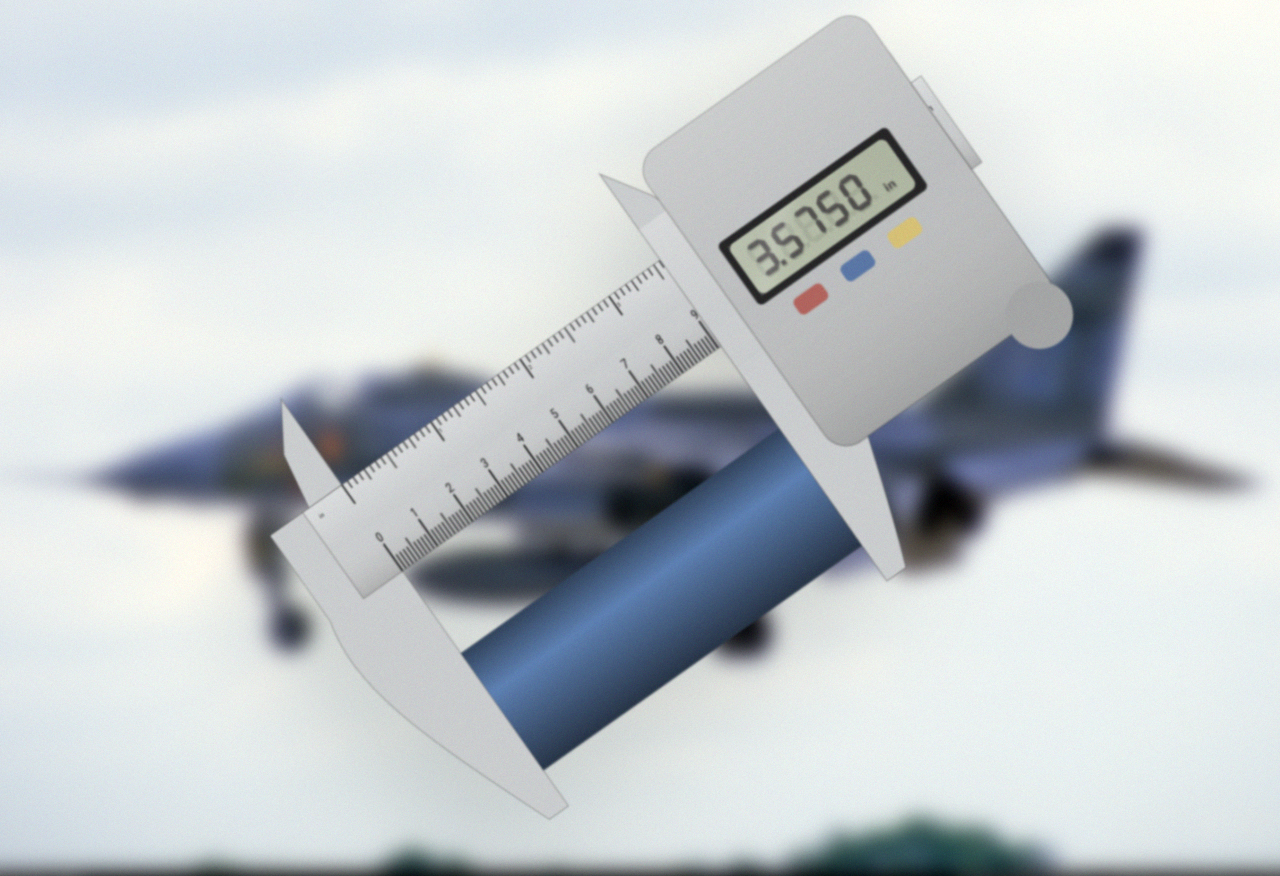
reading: 3.5750 in
